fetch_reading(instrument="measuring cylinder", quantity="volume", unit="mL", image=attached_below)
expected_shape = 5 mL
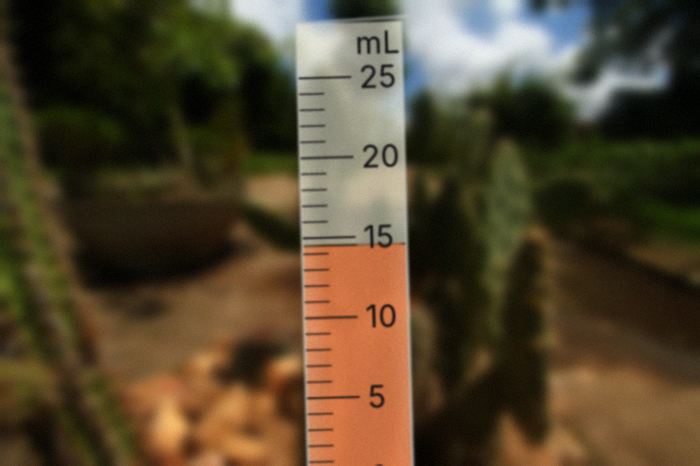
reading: 14.5 mL
